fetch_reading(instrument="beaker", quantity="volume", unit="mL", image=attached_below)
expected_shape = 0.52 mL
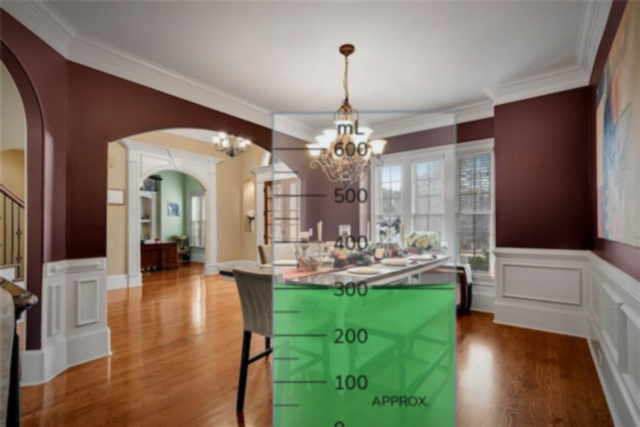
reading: 300 mL
